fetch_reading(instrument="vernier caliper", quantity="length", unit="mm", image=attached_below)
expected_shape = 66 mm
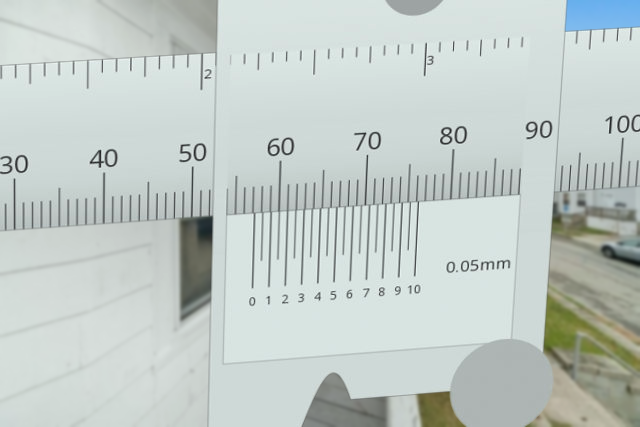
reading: 57.2 mm
